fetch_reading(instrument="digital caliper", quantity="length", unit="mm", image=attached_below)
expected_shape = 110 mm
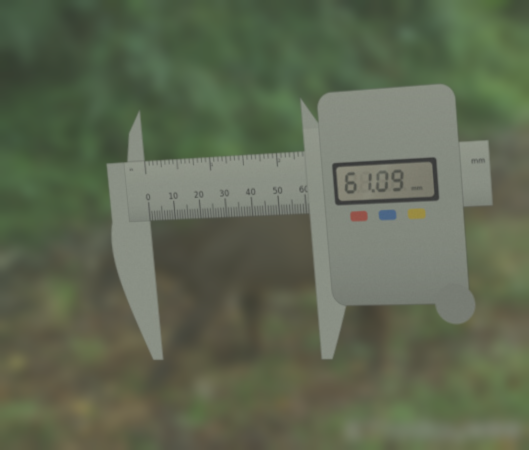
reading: 61.09 mm
